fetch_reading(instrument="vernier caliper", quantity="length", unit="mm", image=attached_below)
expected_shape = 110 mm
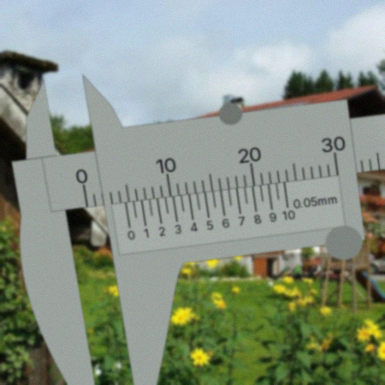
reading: 4.6 mm
